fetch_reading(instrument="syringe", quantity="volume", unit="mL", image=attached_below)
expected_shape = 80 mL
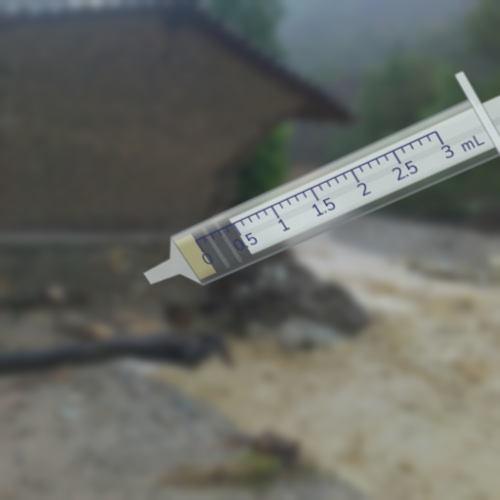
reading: 0 mL
